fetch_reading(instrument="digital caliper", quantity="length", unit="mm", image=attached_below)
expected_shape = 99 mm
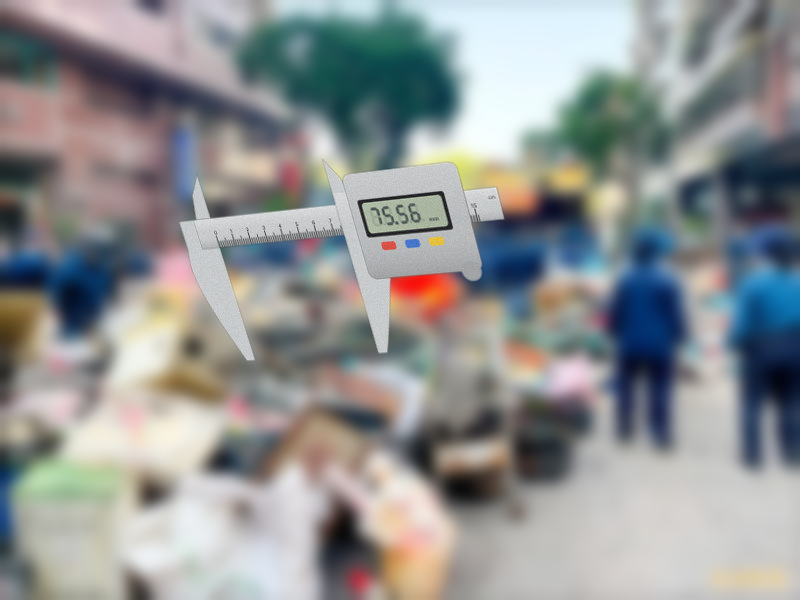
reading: 75.56 mm
